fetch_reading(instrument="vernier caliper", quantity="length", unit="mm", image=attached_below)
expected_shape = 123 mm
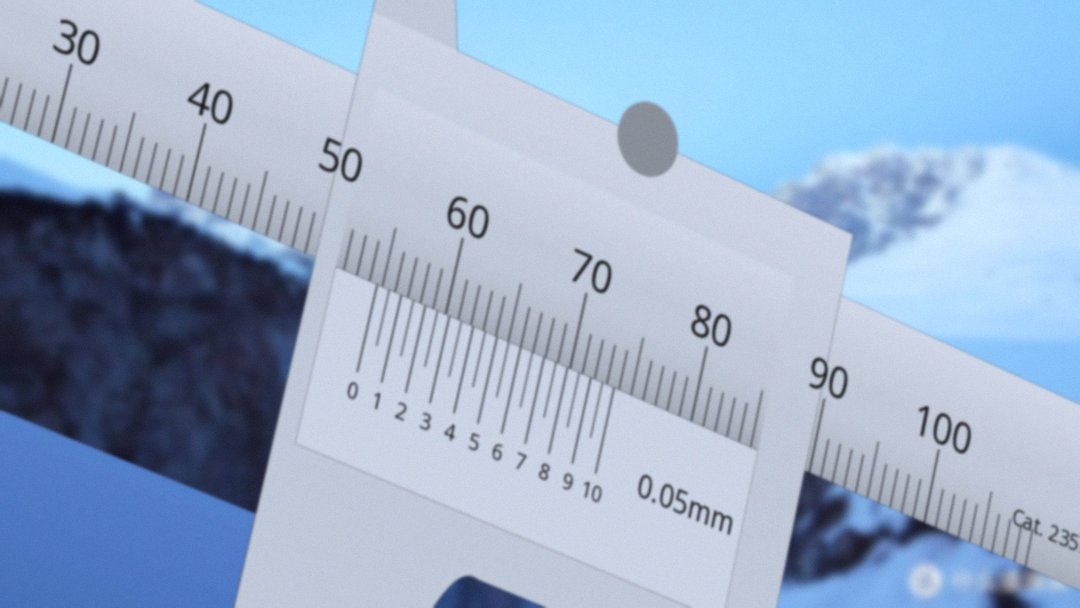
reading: 54.6 mm
